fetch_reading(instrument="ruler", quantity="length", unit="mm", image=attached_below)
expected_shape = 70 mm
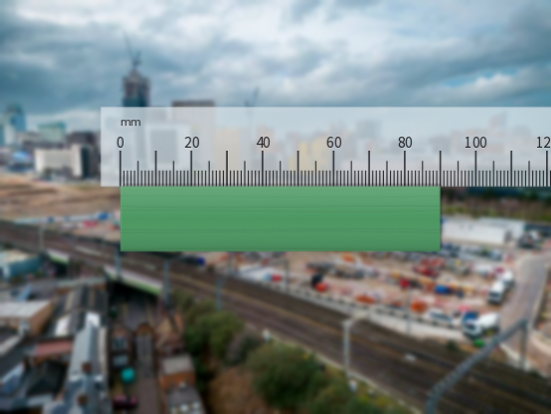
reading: 90 mm
